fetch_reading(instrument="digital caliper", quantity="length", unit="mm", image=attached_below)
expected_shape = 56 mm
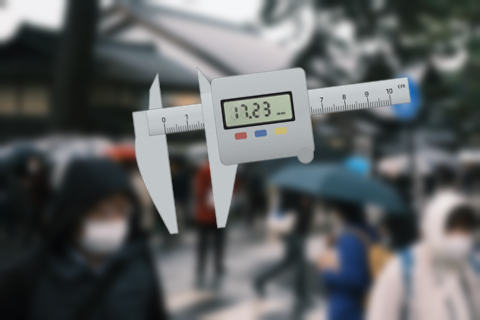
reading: 17.23 mm
